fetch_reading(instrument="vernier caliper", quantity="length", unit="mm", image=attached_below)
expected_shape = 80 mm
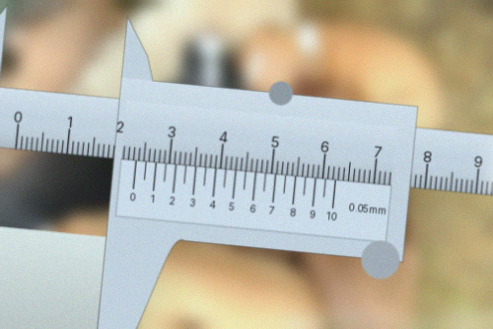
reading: 23.5 mm
